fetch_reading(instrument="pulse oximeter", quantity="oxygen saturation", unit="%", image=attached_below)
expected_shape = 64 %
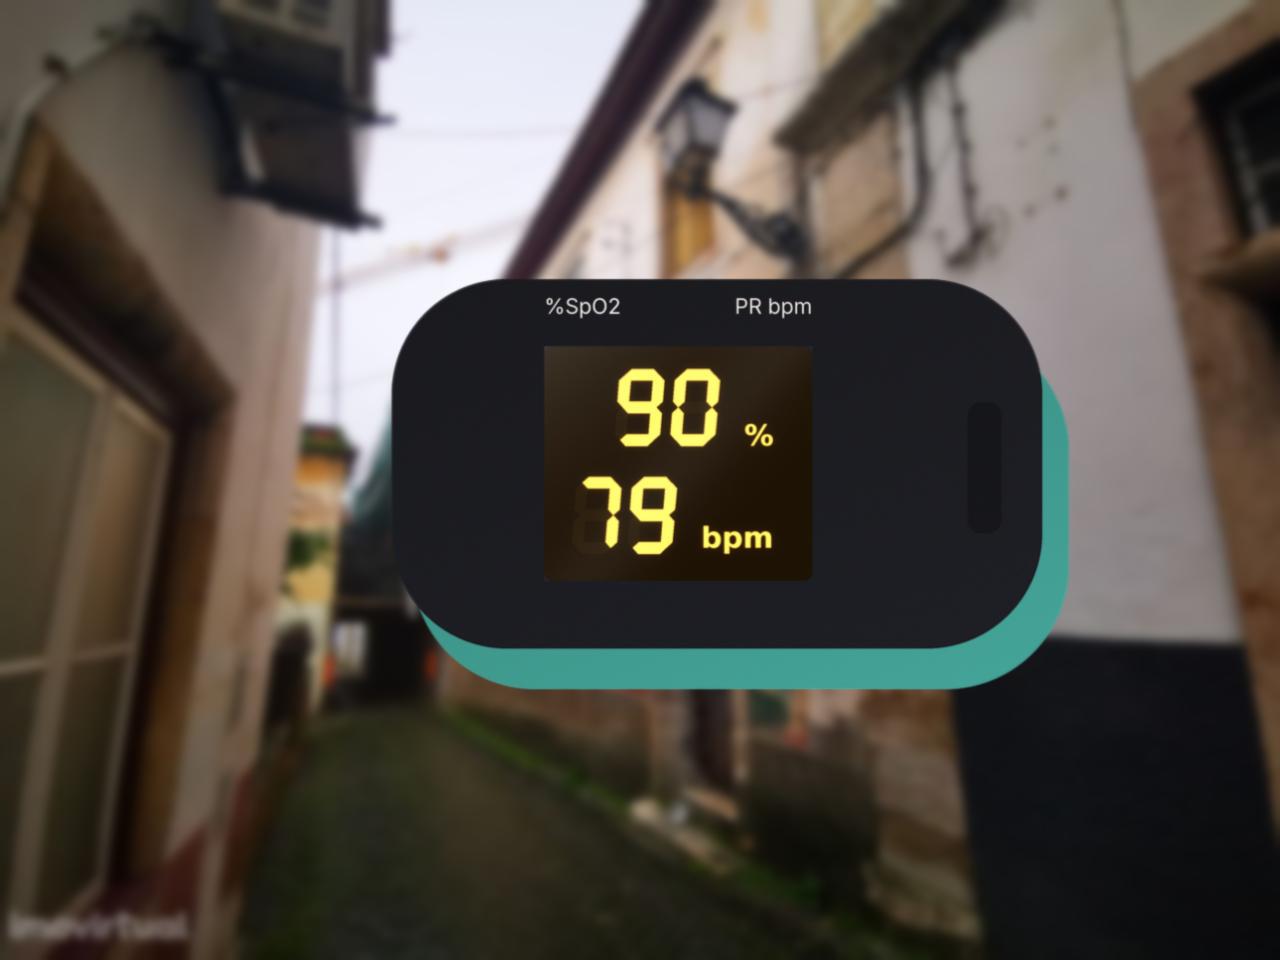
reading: 90 %
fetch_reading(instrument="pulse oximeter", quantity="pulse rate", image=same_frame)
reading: 79 bpm
